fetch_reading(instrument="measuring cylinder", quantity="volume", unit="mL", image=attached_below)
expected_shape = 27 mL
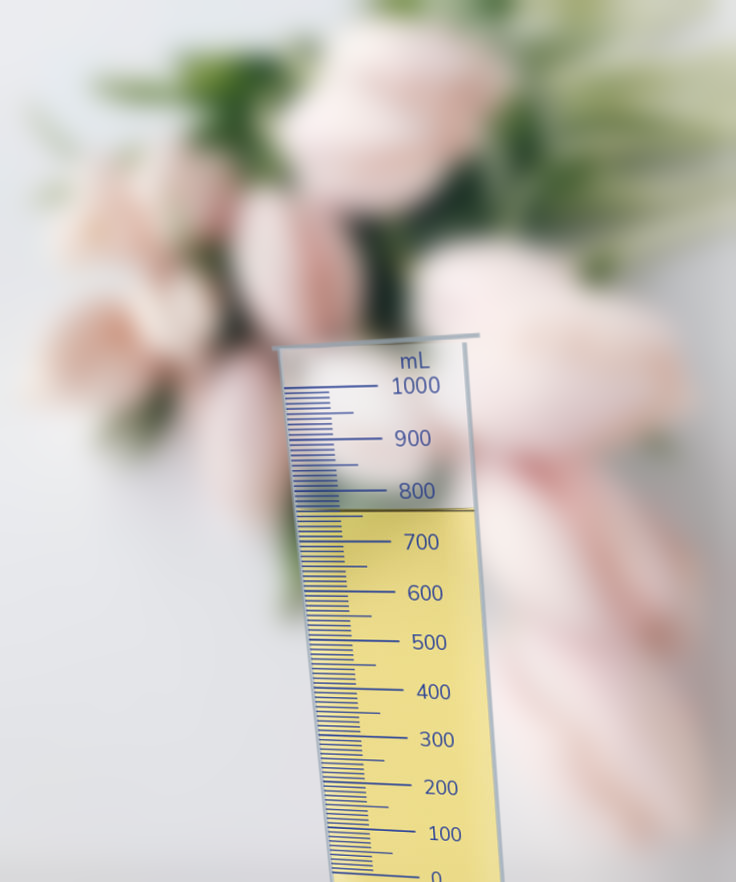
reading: 760 mL
